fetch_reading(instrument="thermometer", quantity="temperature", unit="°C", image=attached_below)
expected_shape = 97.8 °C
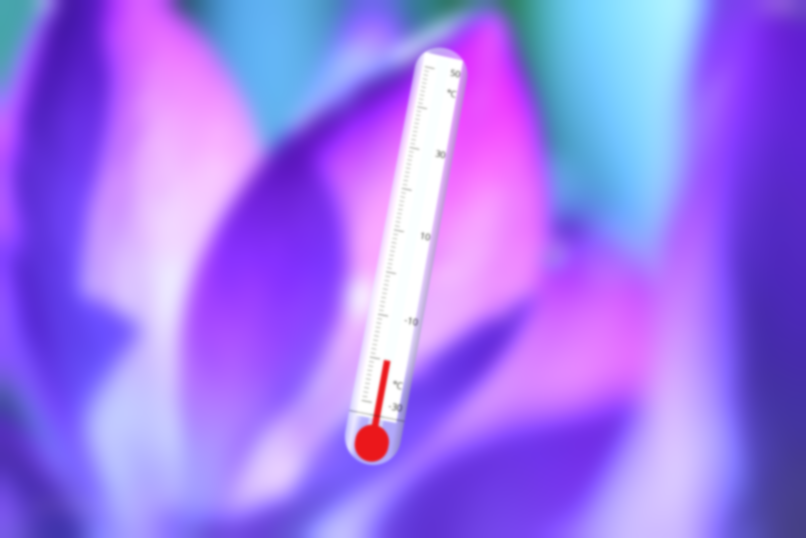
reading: -20 °C
